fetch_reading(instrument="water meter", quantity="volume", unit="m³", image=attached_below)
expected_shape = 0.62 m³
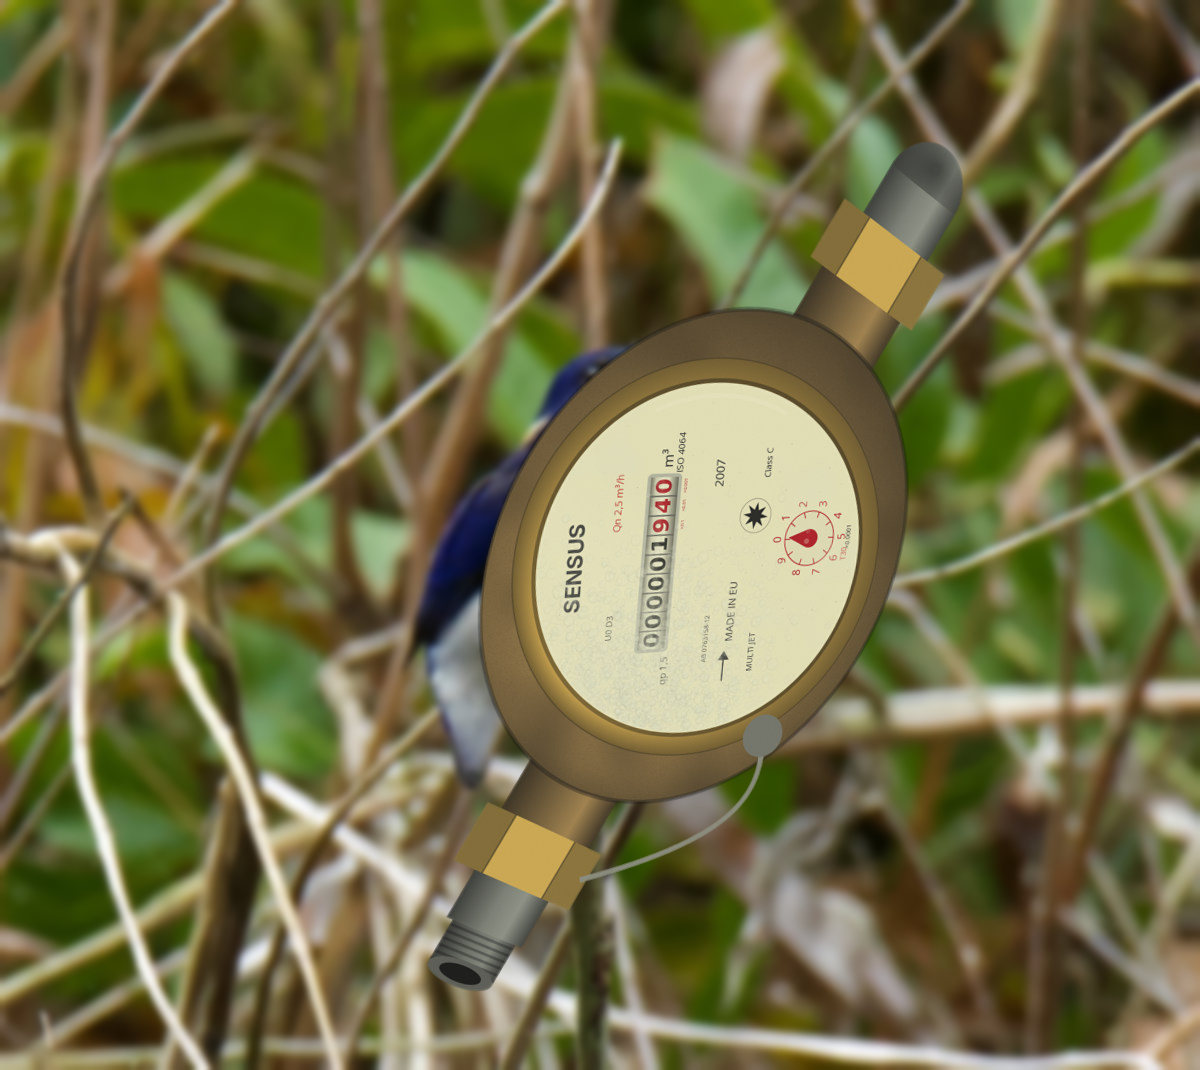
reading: 1.9400 m³
